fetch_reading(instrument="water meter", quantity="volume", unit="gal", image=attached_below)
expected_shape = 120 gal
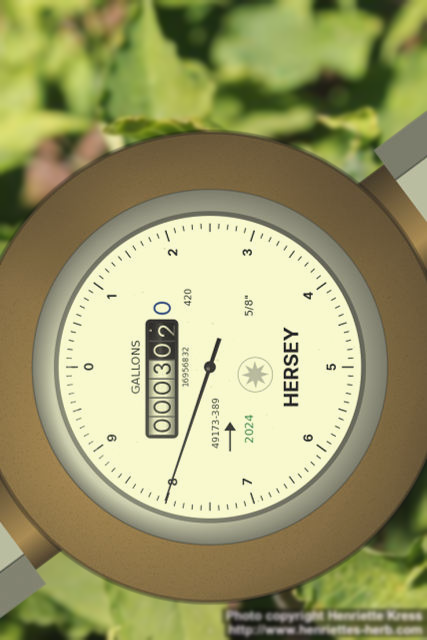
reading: 3018.0 gal
